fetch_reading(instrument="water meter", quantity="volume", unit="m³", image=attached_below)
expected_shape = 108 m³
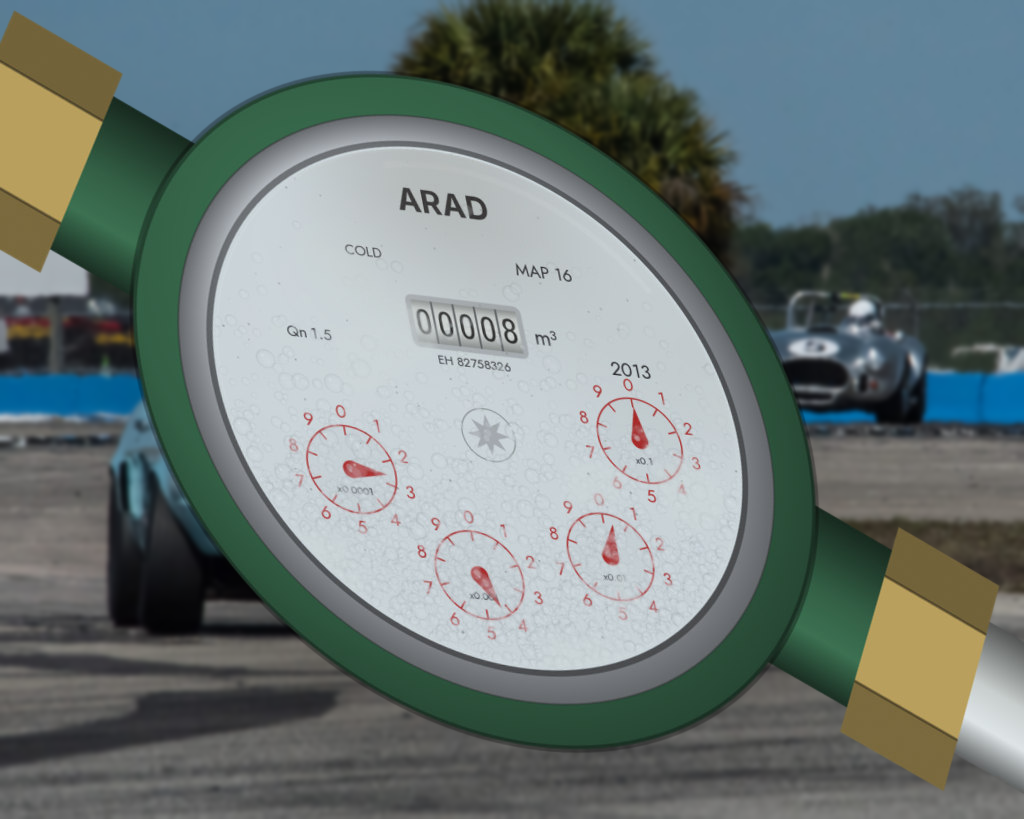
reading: 8.0042 m³
